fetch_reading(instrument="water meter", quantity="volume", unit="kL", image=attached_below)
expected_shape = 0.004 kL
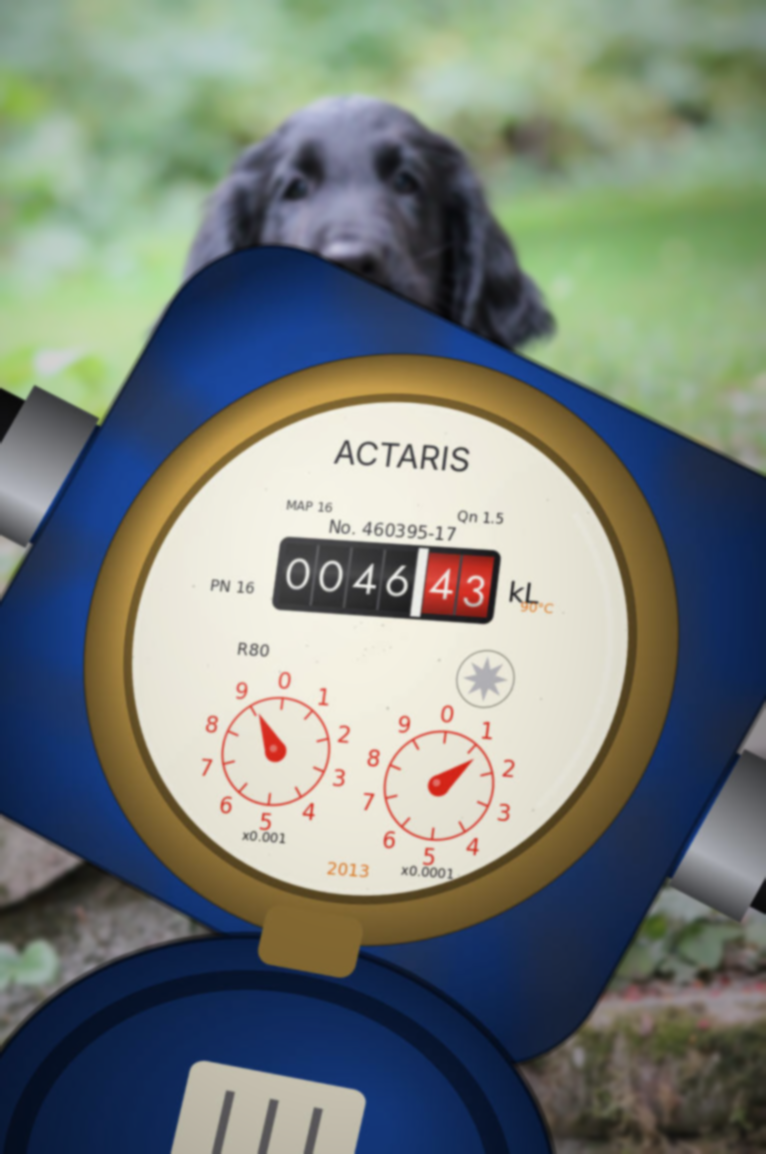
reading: 46.4291 kL
